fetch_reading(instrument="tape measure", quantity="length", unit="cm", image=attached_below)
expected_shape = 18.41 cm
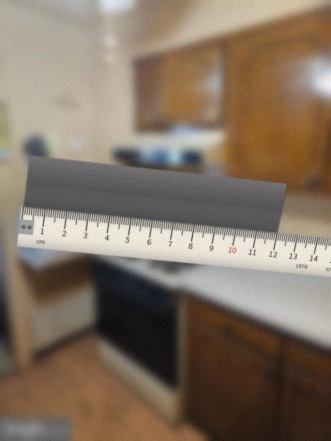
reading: 12 cm
